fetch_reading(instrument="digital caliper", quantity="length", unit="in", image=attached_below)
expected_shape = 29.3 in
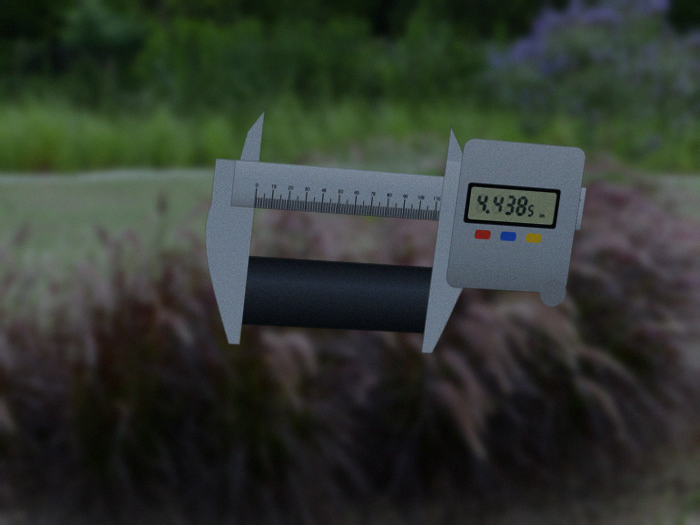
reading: 4.4385 in
